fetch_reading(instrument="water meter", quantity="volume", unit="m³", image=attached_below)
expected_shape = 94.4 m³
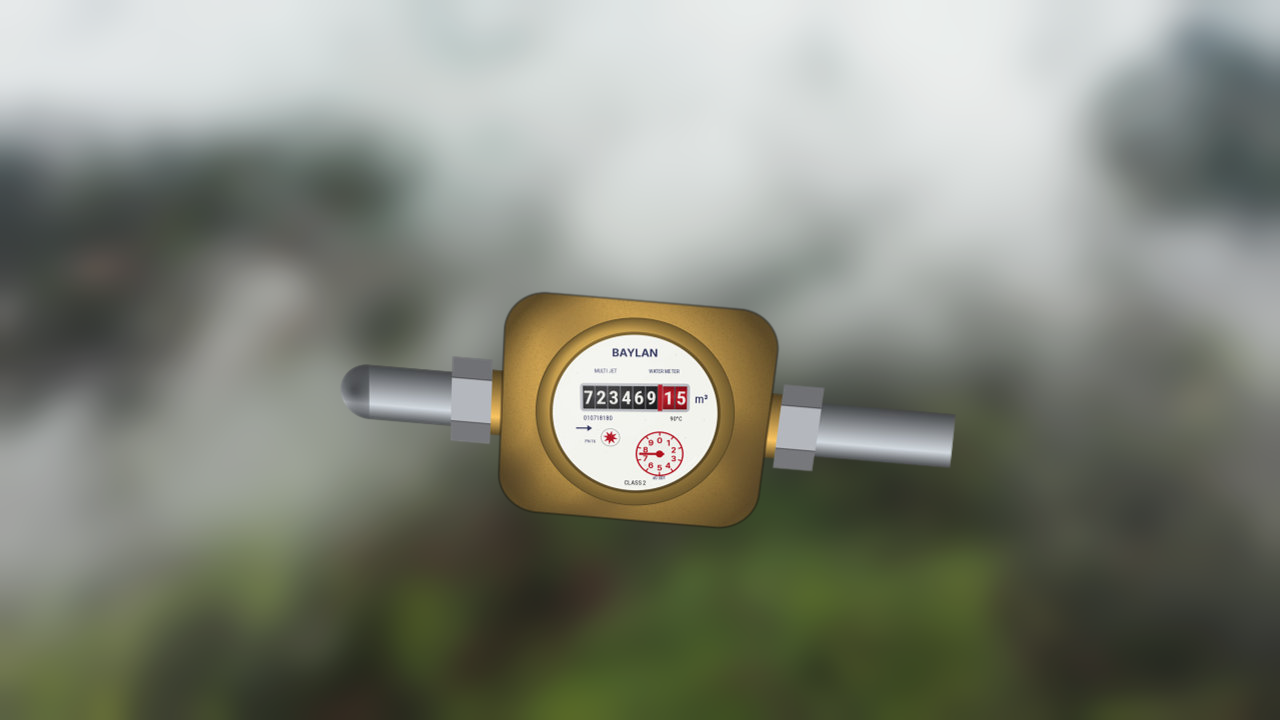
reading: 723469.157 m³
